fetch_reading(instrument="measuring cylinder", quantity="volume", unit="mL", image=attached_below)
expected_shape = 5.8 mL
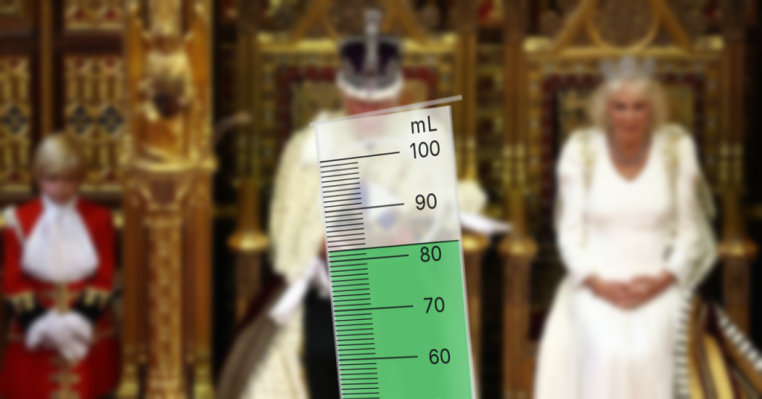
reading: 82 mL
